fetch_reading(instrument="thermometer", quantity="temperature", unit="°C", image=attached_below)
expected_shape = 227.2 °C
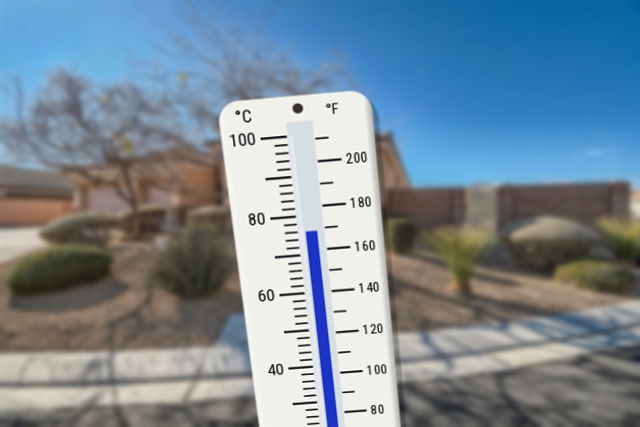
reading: 76 °C
